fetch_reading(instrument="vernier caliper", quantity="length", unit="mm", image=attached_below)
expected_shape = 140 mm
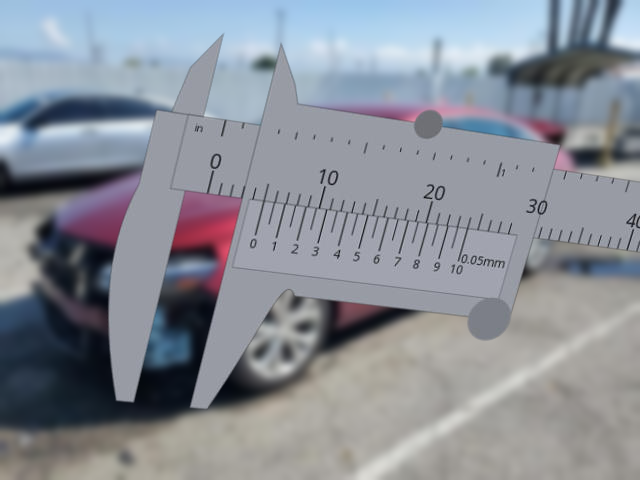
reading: 5.0 mm
